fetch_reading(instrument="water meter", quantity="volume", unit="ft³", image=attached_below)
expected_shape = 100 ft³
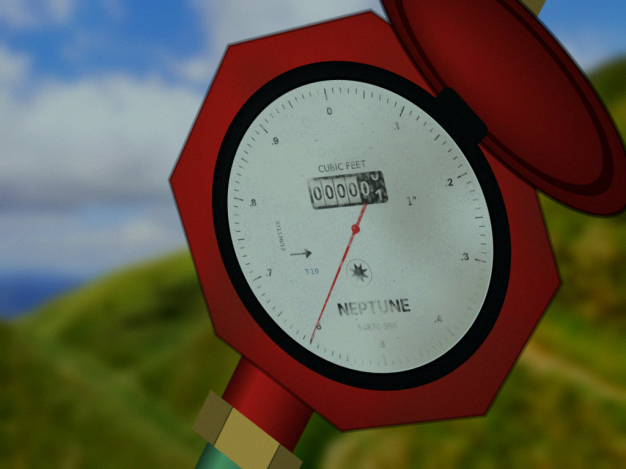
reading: 0.60 ft³
